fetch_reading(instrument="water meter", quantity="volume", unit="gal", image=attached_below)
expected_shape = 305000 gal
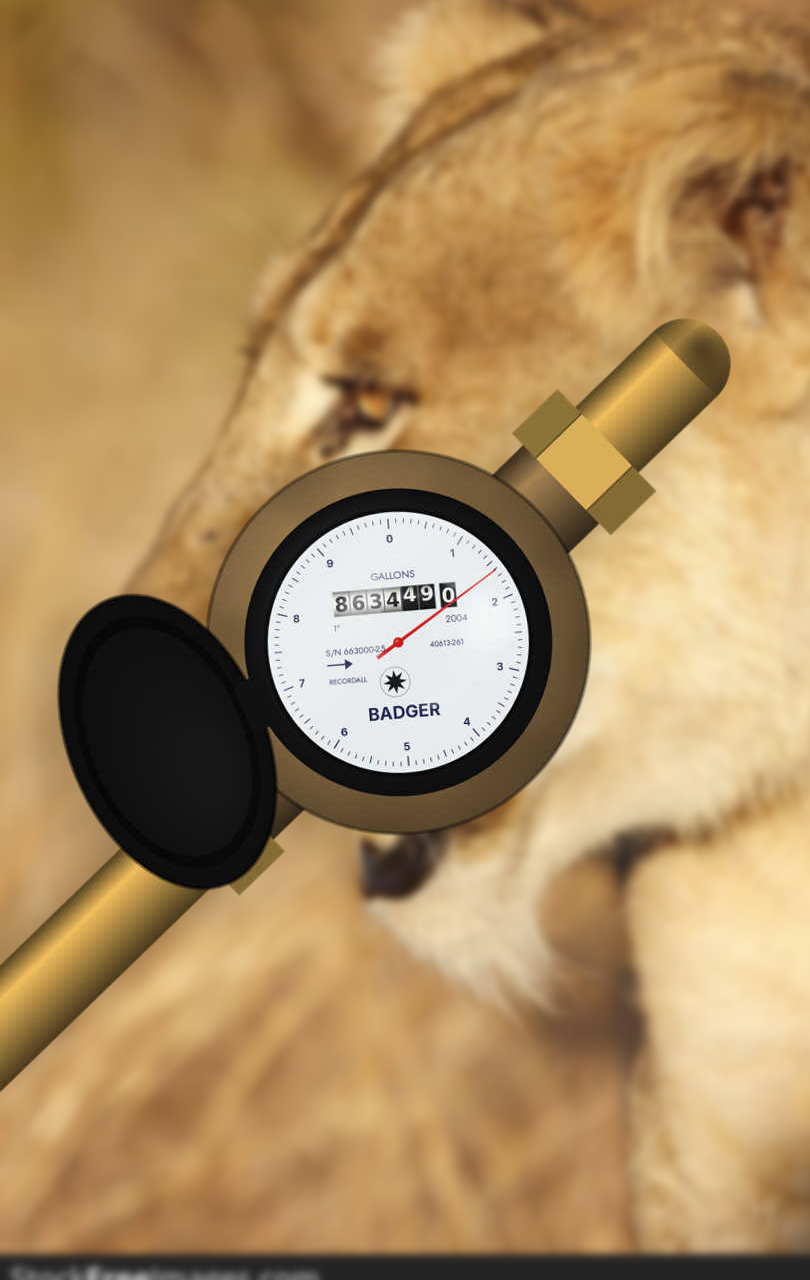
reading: 8634491.6 gal
